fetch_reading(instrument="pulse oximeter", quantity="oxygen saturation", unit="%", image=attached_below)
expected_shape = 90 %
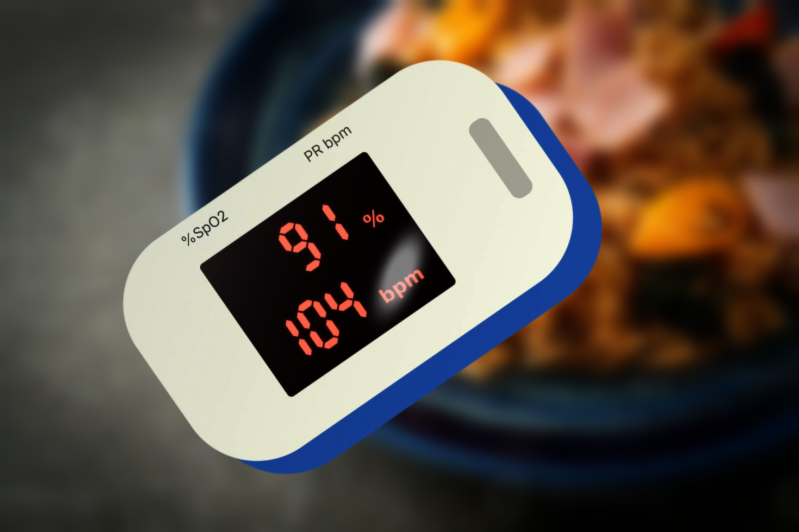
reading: 91 %
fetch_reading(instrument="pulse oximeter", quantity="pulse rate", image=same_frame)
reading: 104 bpm
